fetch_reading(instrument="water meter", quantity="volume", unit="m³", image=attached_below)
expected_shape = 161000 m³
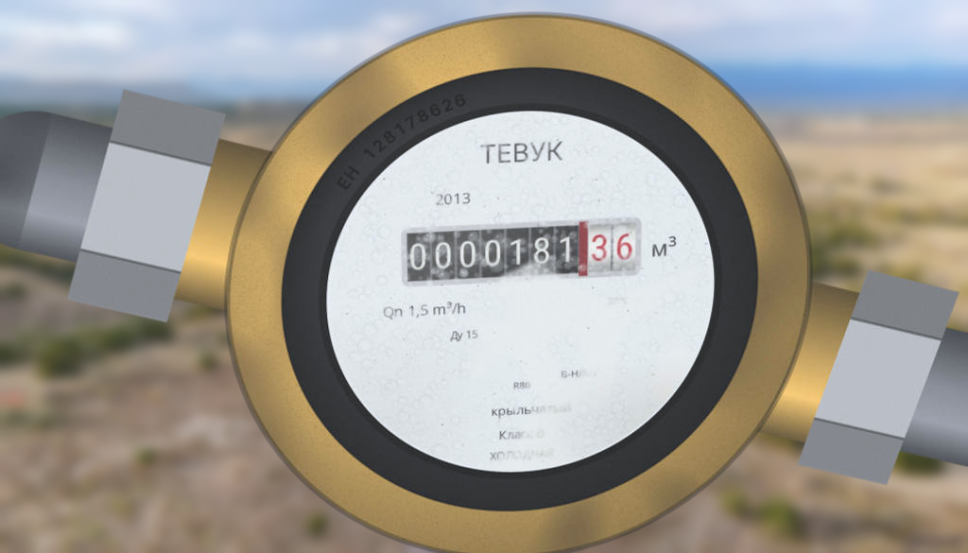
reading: 181.36 m³
